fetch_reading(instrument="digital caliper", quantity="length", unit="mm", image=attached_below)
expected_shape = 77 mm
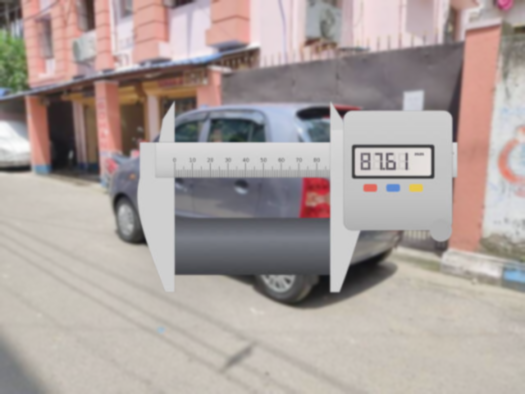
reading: 87.61 mm
